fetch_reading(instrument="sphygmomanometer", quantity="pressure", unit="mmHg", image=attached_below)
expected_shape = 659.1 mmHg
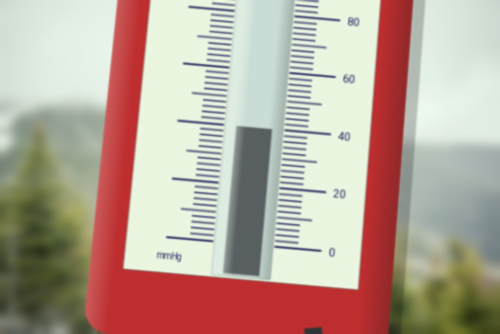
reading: 40 mmHg
